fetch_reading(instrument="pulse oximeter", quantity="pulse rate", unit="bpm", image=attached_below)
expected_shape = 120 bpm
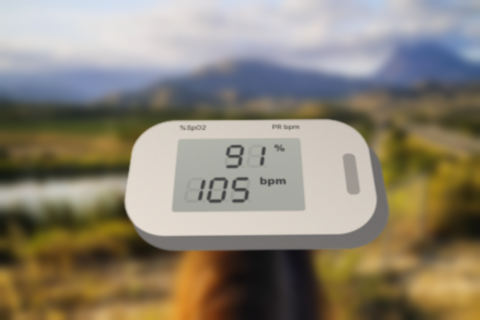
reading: 105 bpm
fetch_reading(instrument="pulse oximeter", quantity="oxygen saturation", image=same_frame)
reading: 91 %
